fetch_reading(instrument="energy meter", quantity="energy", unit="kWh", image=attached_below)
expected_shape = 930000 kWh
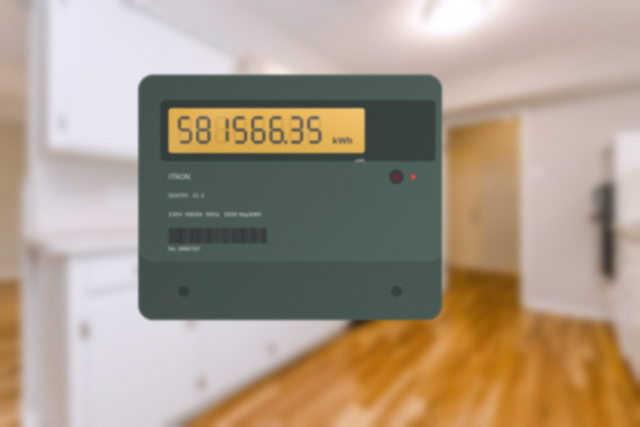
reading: 581566.35 kWh
